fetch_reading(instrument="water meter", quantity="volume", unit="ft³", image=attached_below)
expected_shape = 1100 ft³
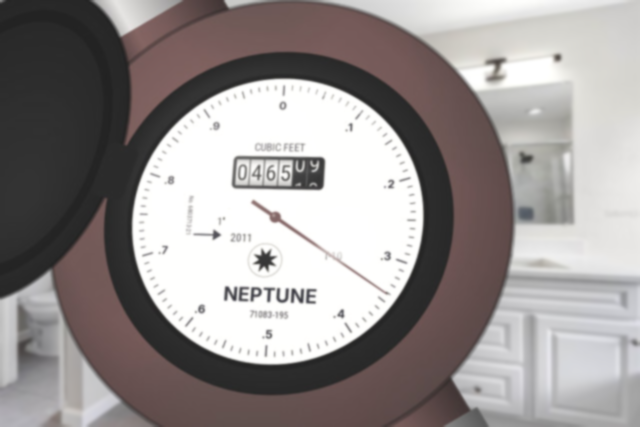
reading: 46509.34 ft³
